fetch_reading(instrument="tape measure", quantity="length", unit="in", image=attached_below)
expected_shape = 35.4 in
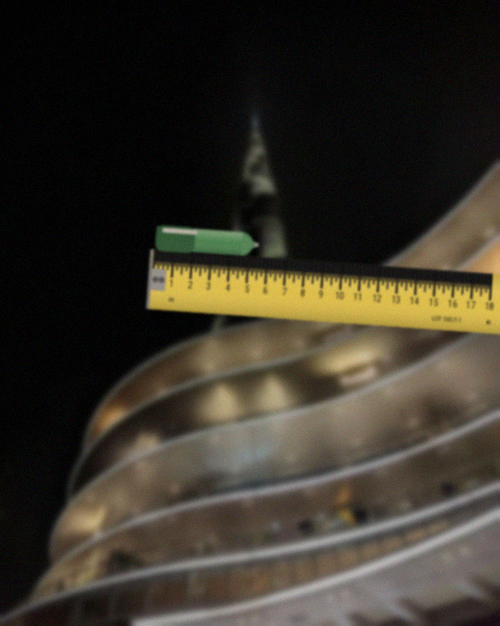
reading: 5.5 in
